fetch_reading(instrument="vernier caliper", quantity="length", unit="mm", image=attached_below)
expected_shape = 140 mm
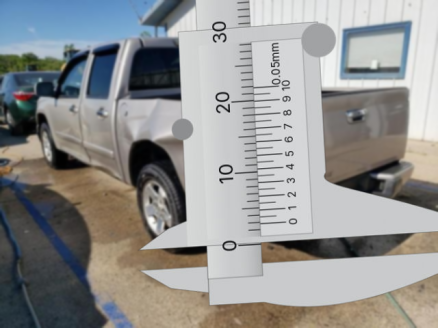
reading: 2.8 mm
